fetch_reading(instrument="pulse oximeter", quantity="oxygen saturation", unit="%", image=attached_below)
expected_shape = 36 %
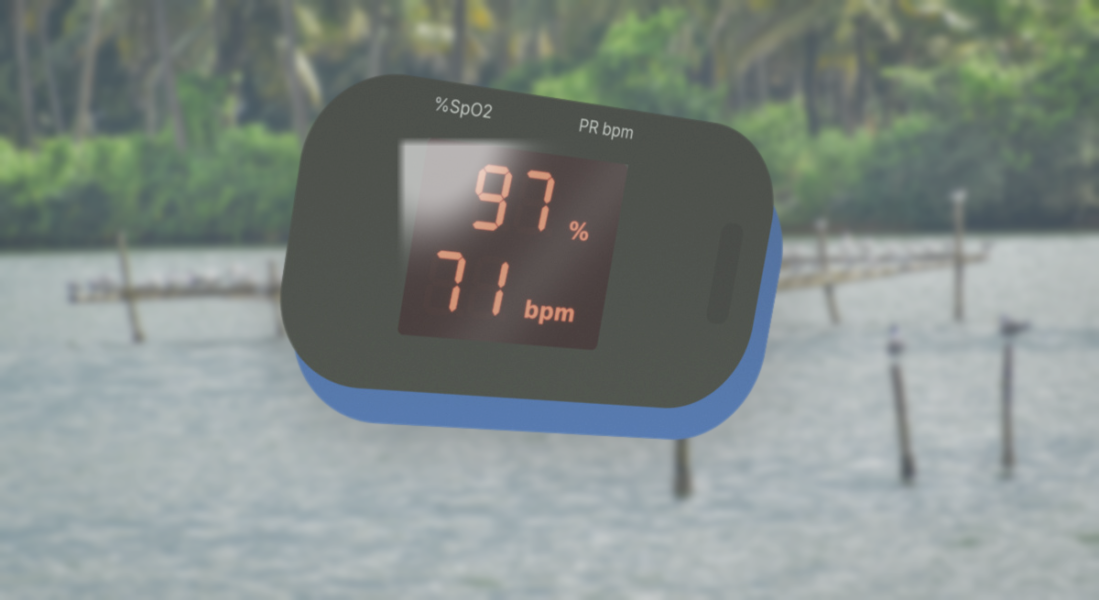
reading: 97 %
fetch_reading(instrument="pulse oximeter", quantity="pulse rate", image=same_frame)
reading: 71 bpm
